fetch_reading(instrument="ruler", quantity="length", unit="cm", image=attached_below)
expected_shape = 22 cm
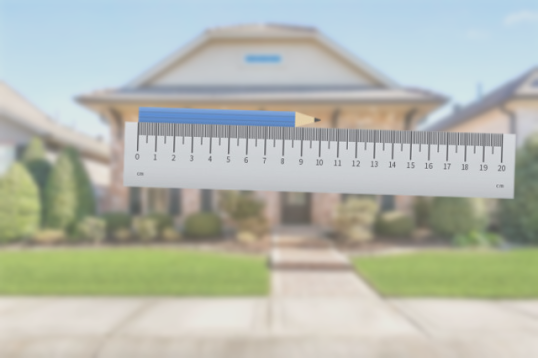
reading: 10 cm
